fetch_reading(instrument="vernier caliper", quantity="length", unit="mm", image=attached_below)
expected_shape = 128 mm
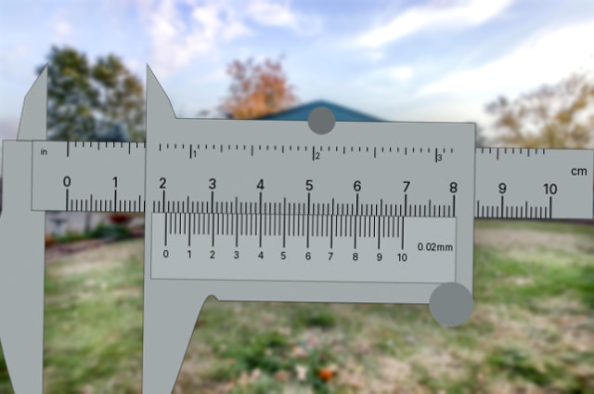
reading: 20.5 mm
